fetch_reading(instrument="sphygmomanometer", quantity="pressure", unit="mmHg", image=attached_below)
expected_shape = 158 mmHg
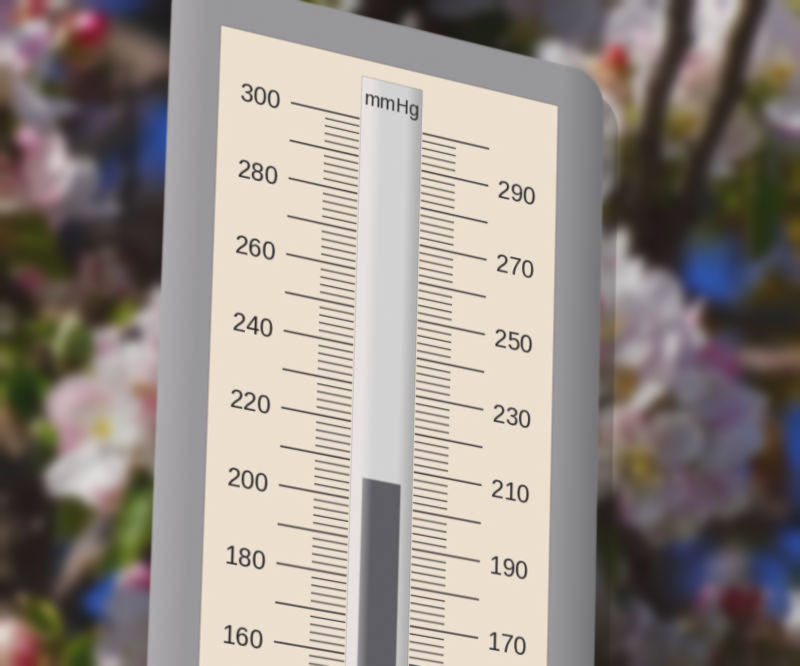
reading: 206 mmHg
